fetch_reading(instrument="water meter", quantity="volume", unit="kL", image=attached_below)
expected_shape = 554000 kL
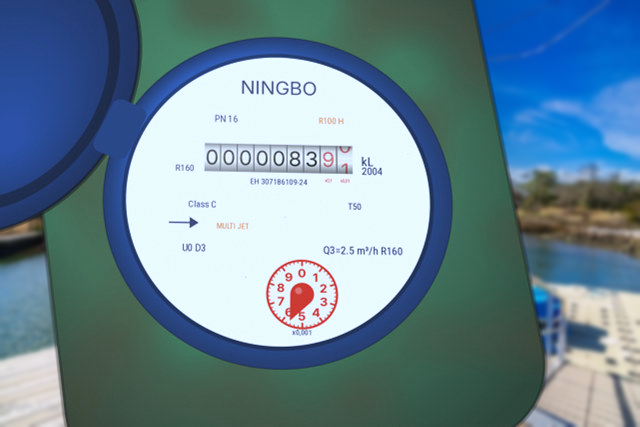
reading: 83.905 kL
